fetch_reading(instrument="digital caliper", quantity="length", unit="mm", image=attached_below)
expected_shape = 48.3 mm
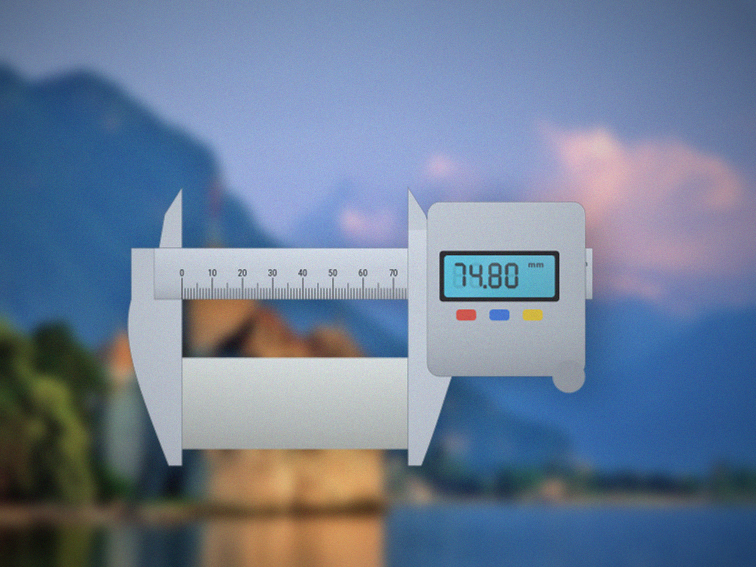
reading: 74.80 mm
